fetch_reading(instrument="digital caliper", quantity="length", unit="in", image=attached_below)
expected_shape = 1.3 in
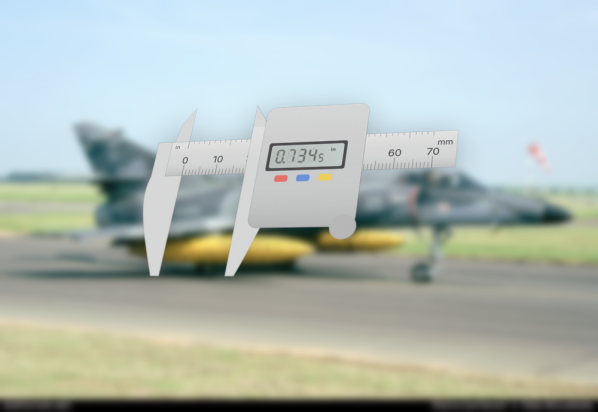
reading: 0.7345 in
